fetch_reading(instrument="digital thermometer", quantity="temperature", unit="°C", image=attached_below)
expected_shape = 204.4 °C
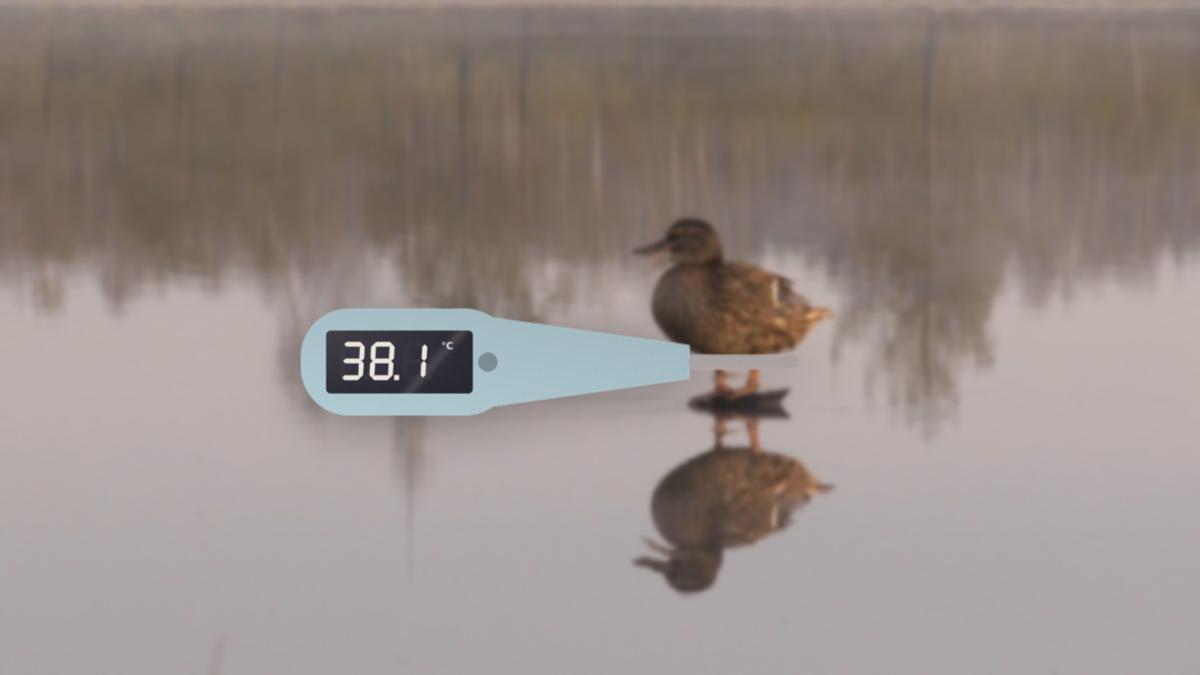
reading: 38.1 °C
